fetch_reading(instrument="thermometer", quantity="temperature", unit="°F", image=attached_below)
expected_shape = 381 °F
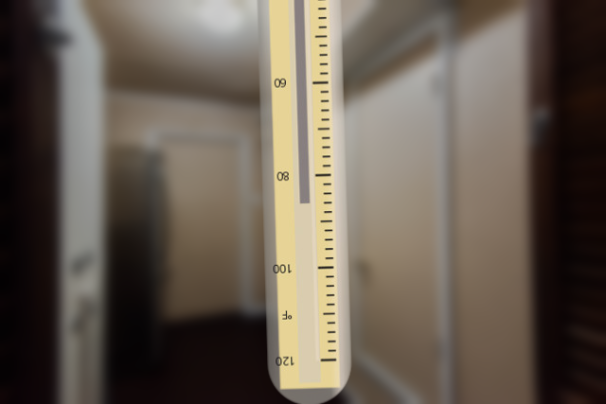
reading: 86 °F
